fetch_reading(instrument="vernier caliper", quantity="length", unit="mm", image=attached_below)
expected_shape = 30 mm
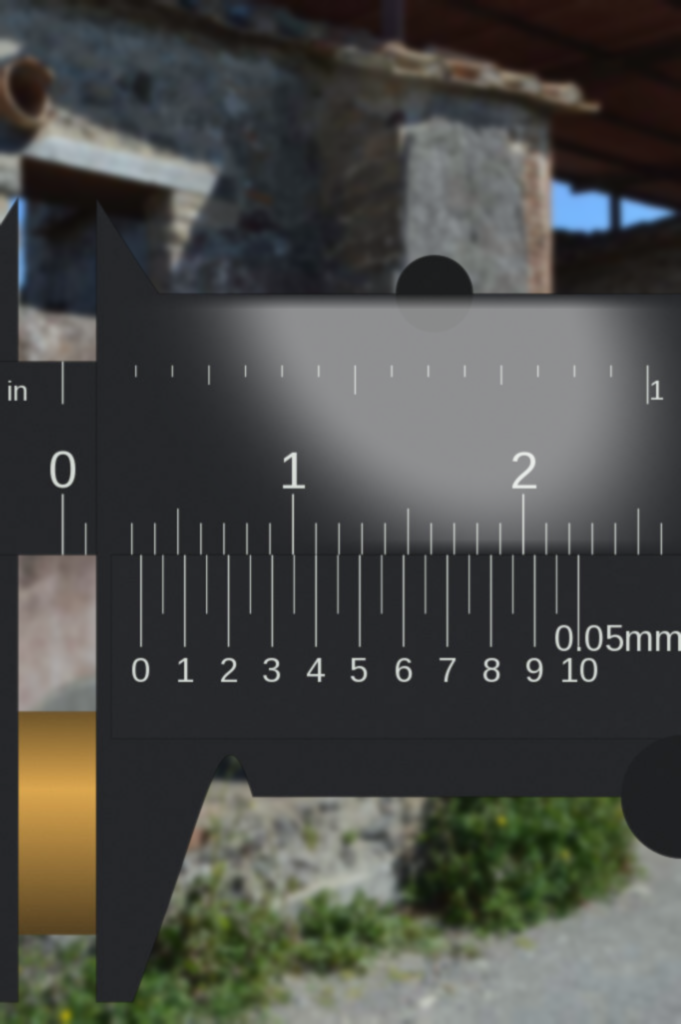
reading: 3.4 mm
